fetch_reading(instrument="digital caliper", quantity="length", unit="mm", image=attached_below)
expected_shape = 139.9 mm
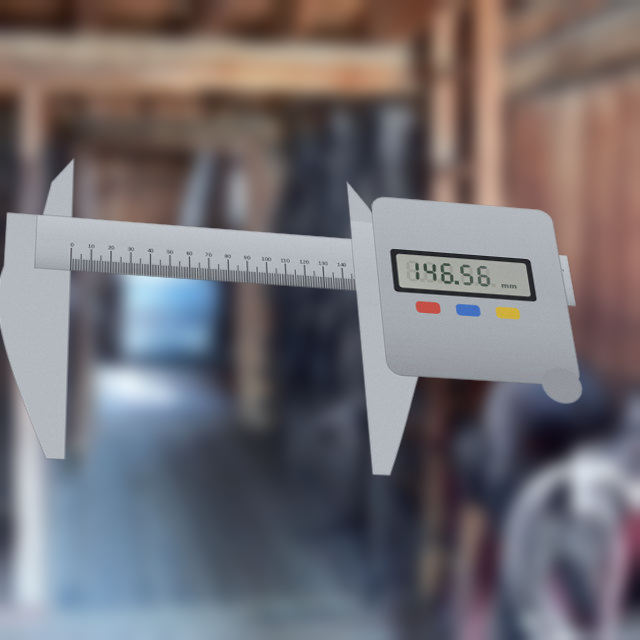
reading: 146.56 mm
